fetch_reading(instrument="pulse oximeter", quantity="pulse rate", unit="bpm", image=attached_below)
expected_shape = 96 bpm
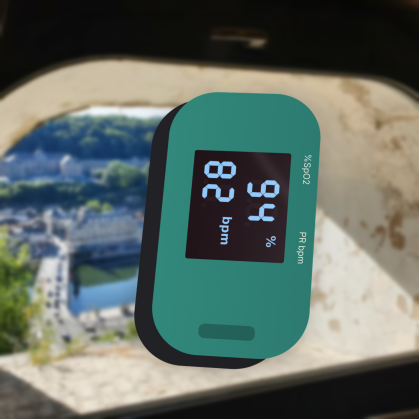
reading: 82 bpm
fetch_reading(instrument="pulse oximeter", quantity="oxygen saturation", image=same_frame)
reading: 94 %
